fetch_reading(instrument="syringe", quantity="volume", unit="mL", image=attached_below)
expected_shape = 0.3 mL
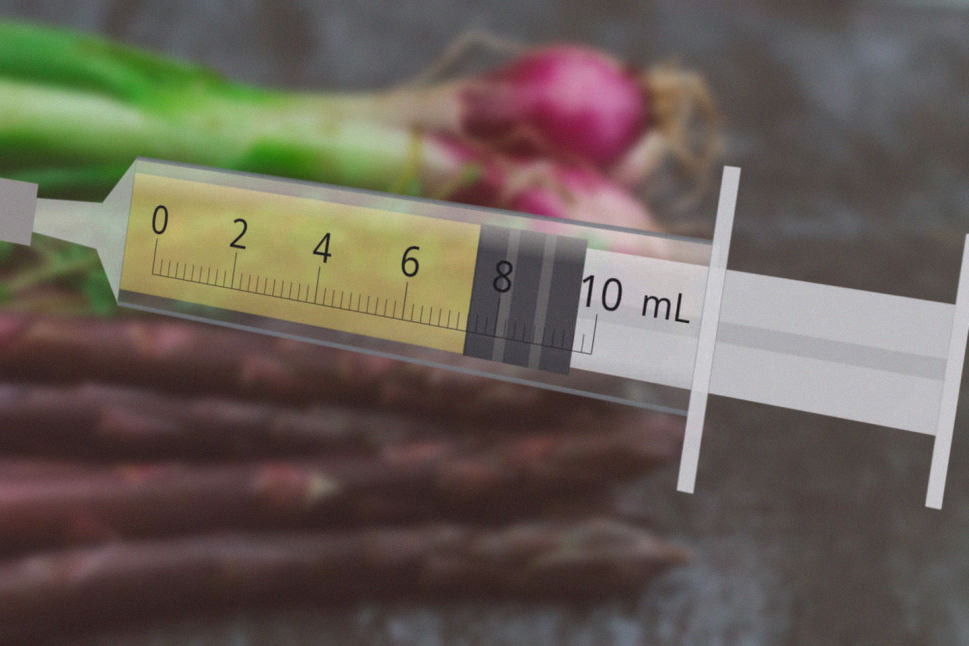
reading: 7.4 mL
